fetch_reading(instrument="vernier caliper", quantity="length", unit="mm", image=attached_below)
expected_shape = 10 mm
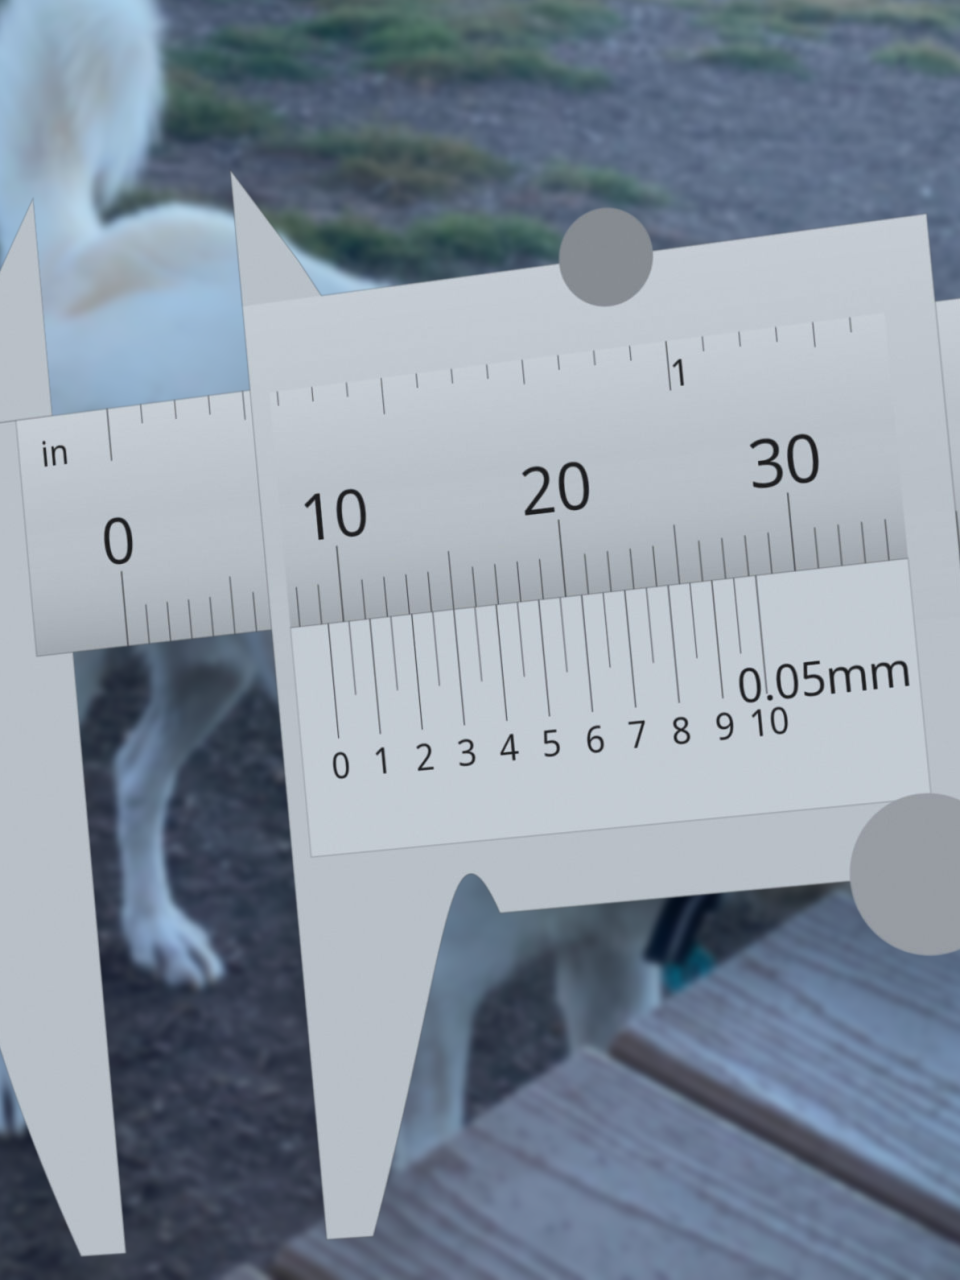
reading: 9.3 mm
